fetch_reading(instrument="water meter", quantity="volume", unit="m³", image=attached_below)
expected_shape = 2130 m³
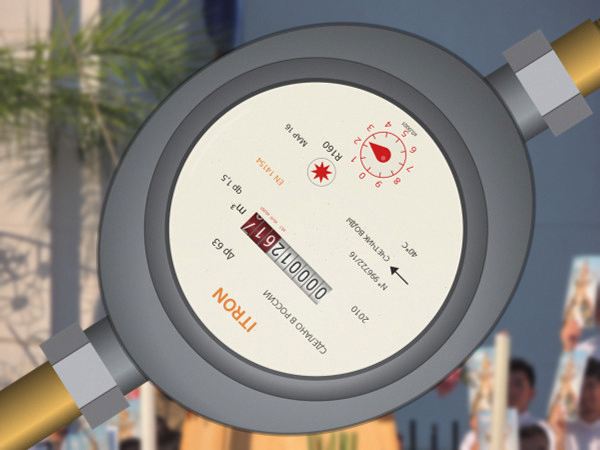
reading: 12.6172 m³
